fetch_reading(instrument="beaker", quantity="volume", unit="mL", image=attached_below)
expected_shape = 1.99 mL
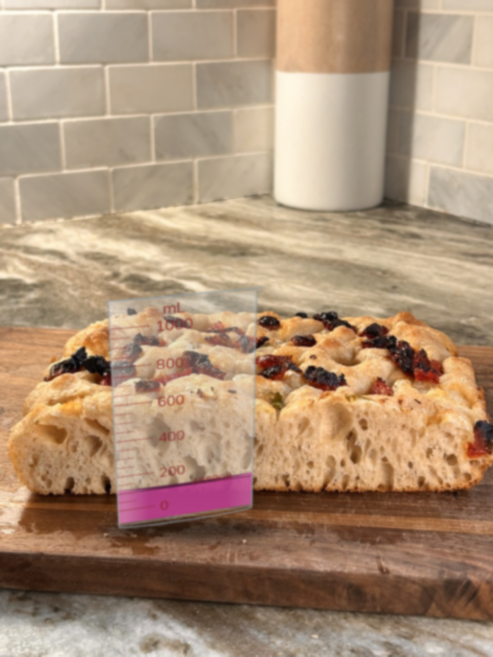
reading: 100 mL
